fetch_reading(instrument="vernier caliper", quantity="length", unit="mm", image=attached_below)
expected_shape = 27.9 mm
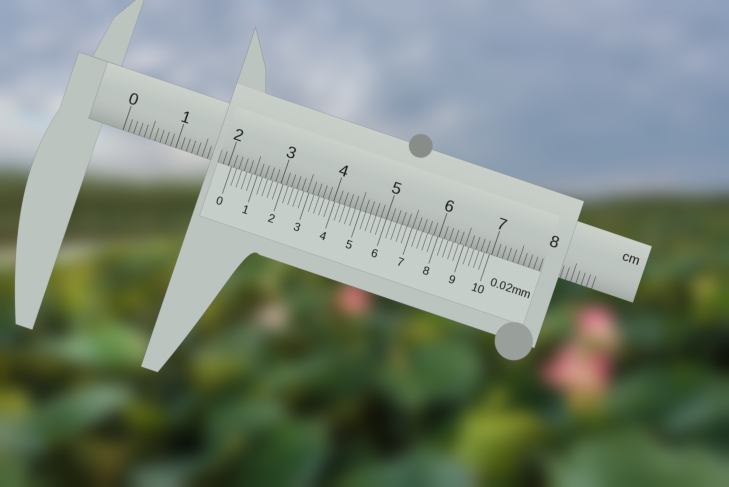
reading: 20.6 mm
